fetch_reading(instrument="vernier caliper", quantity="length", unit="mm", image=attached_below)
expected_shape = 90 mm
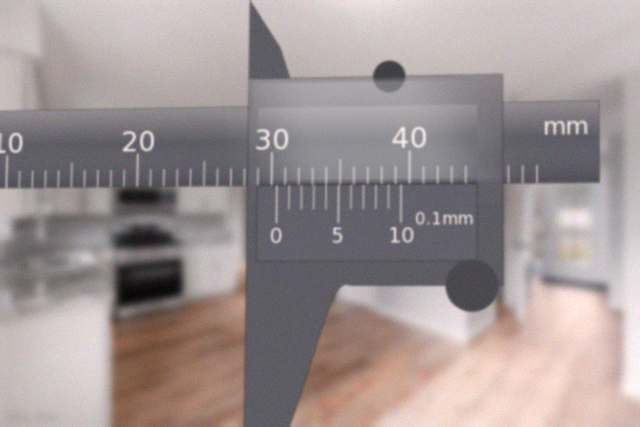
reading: 30.4 mm
